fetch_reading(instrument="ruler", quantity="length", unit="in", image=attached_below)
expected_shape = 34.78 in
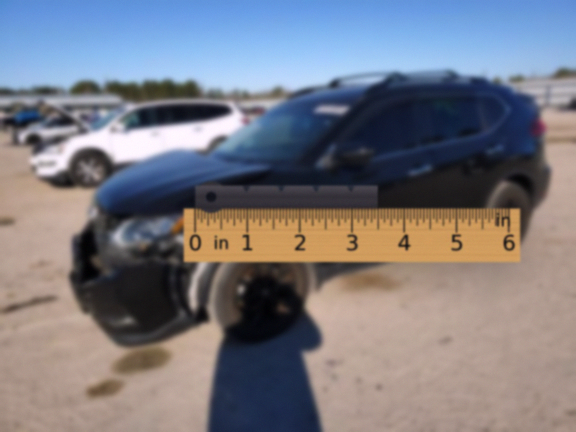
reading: 3.5 in
